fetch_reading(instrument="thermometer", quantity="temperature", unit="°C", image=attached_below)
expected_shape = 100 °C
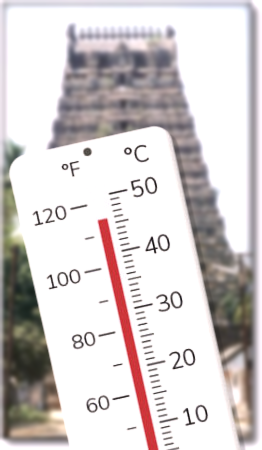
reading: 46 °C
